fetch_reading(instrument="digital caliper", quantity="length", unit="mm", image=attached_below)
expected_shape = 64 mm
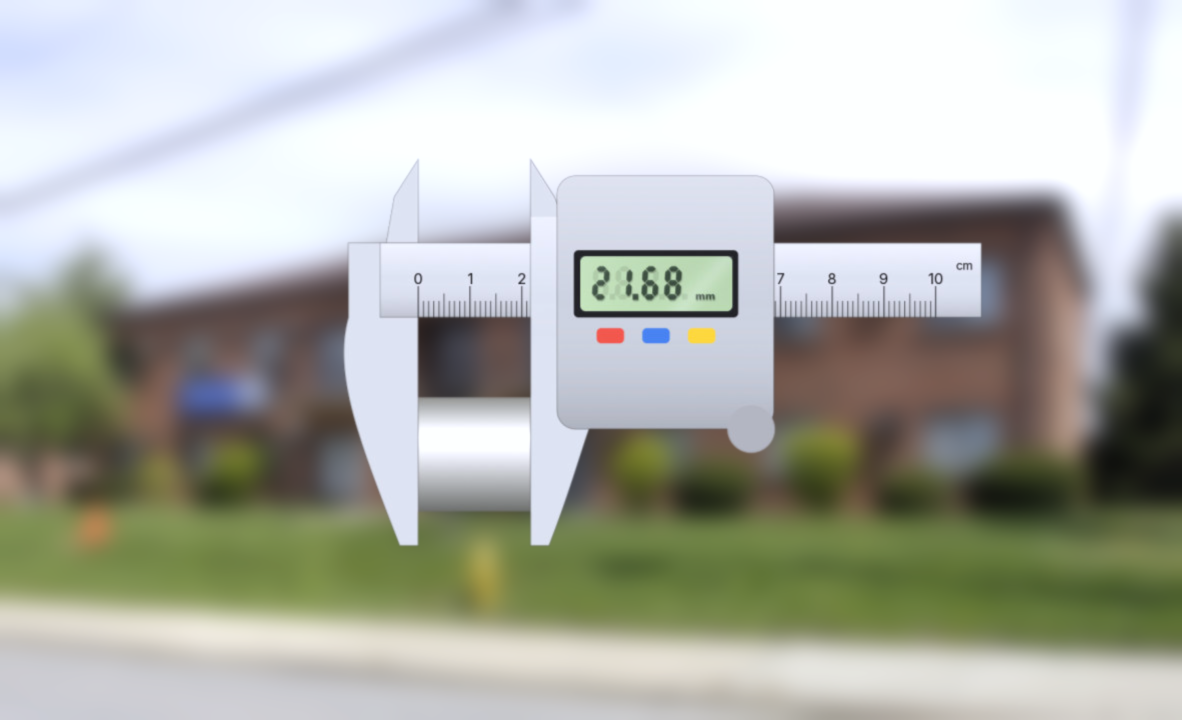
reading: 21.68 mm
